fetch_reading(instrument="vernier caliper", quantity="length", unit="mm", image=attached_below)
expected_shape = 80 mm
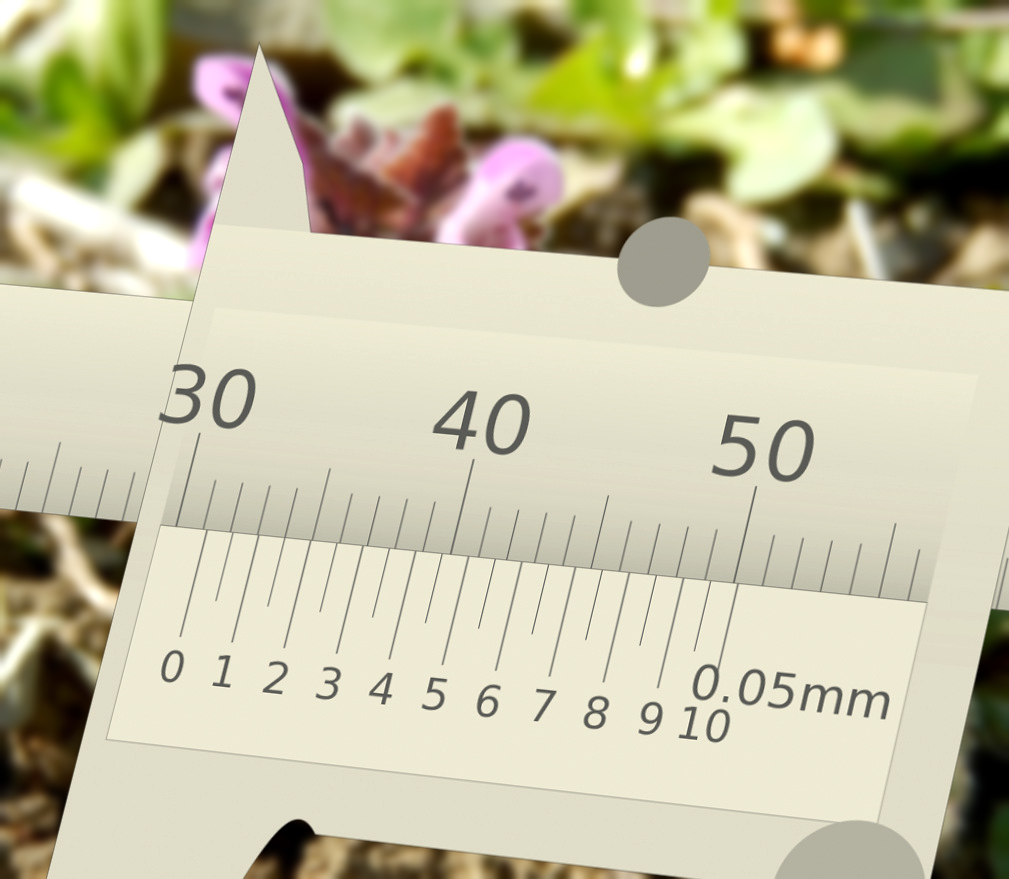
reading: 31.15 mm
